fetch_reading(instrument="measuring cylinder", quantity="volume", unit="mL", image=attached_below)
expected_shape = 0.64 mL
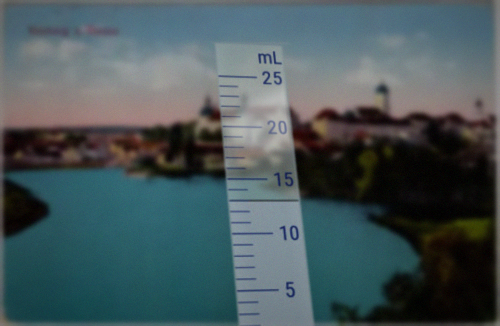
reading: 13 mL
